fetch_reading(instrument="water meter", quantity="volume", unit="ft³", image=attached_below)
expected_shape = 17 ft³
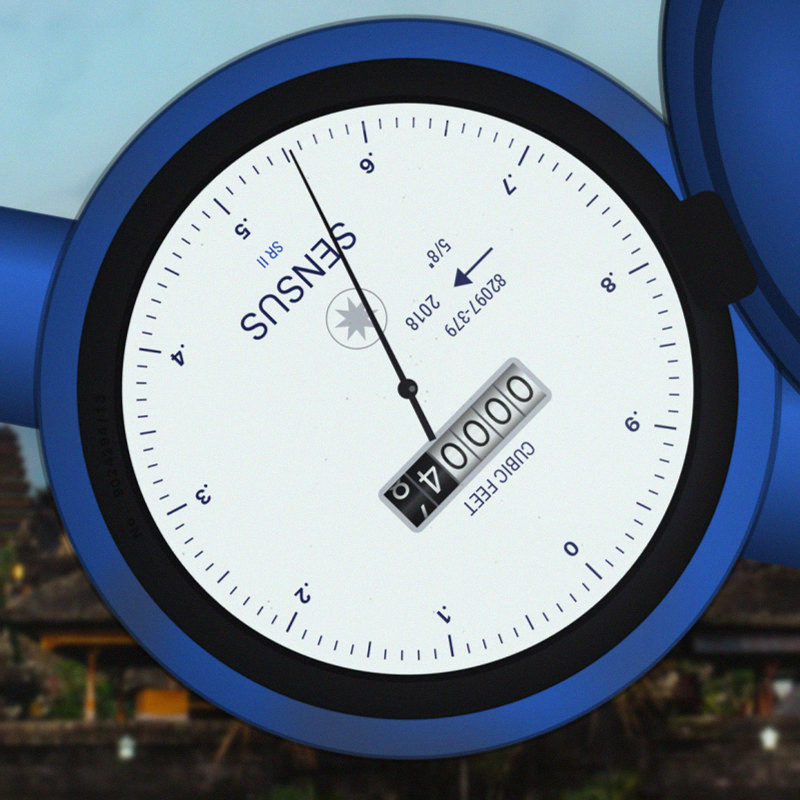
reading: 47.55 ft³
